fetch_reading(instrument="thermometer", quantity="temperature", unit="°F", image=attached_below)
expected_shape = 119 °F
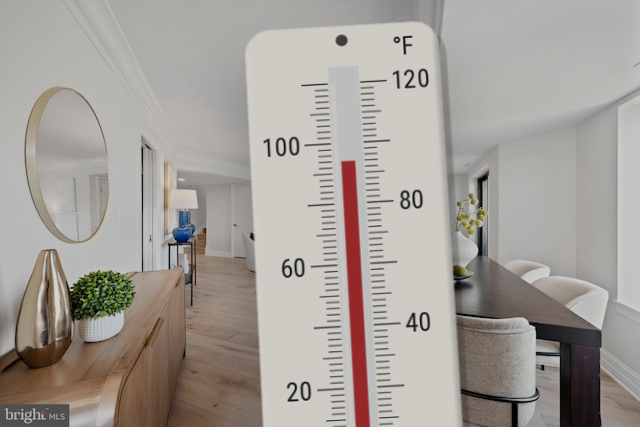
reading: 94 °F
